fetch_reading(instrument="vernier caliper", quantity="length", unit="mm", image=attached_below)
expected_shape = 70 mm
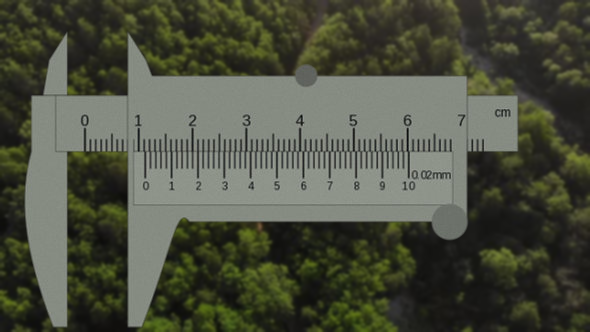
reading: 11.2 mm
